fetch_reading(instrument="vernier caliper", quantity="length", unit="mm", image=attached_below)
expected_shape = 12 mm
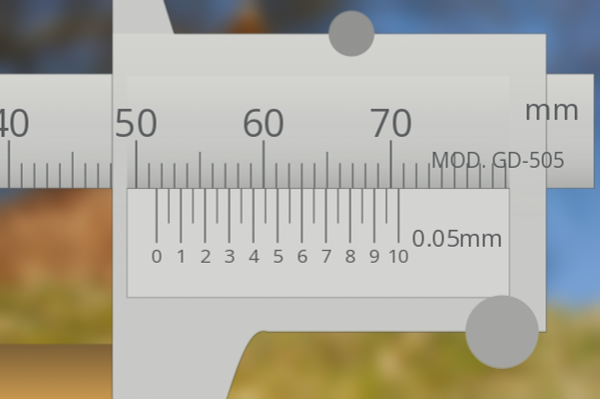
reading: 51.6 mm
